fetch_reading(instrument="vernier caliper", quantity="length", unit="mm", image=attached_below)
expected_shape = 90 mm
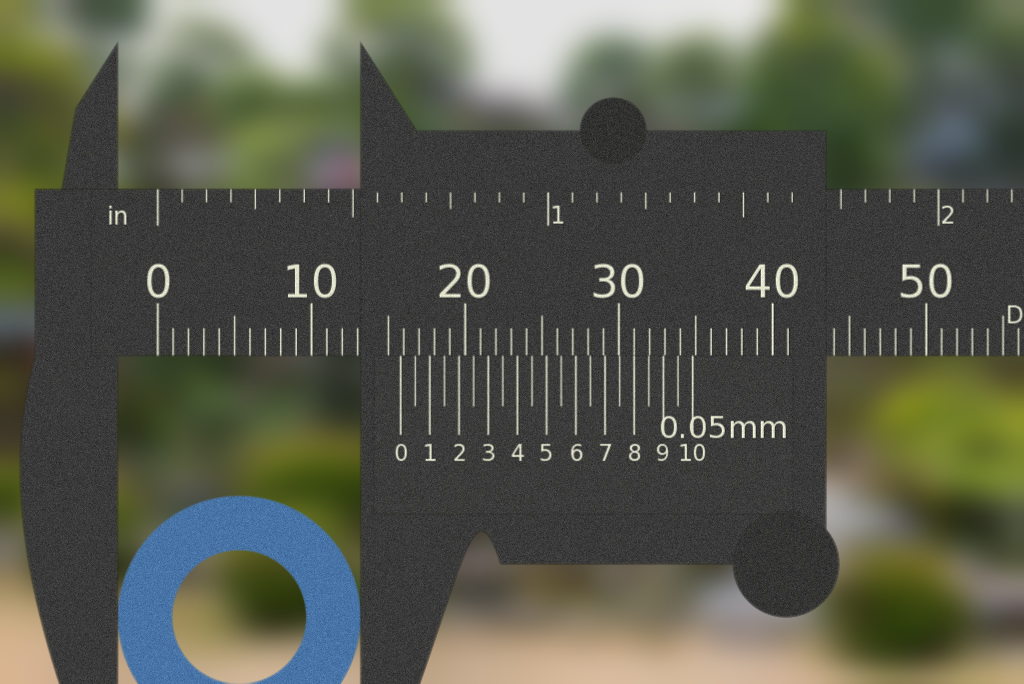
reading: 15.8 mm
